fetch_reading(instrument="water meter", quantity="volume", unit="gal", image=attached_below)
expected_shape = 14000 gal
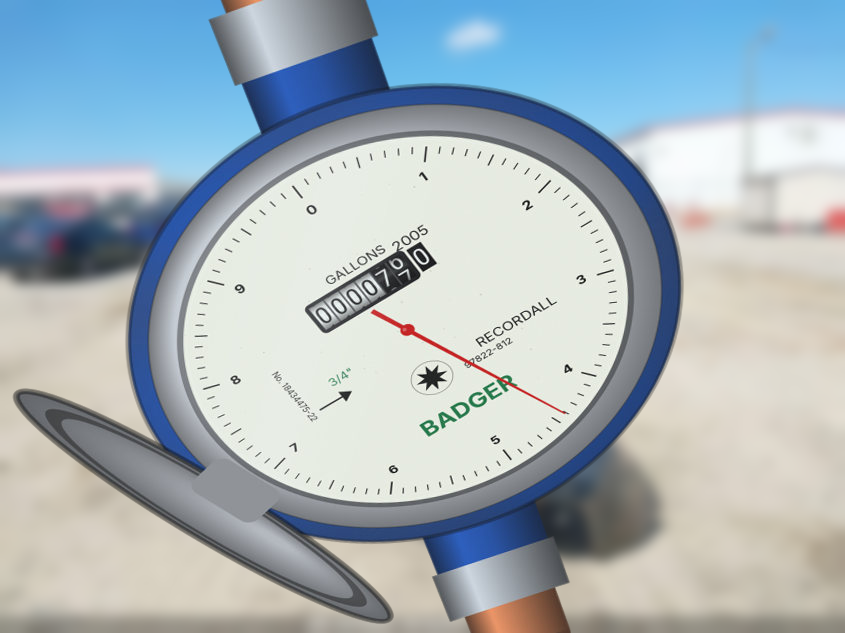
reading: 764.4 gal
